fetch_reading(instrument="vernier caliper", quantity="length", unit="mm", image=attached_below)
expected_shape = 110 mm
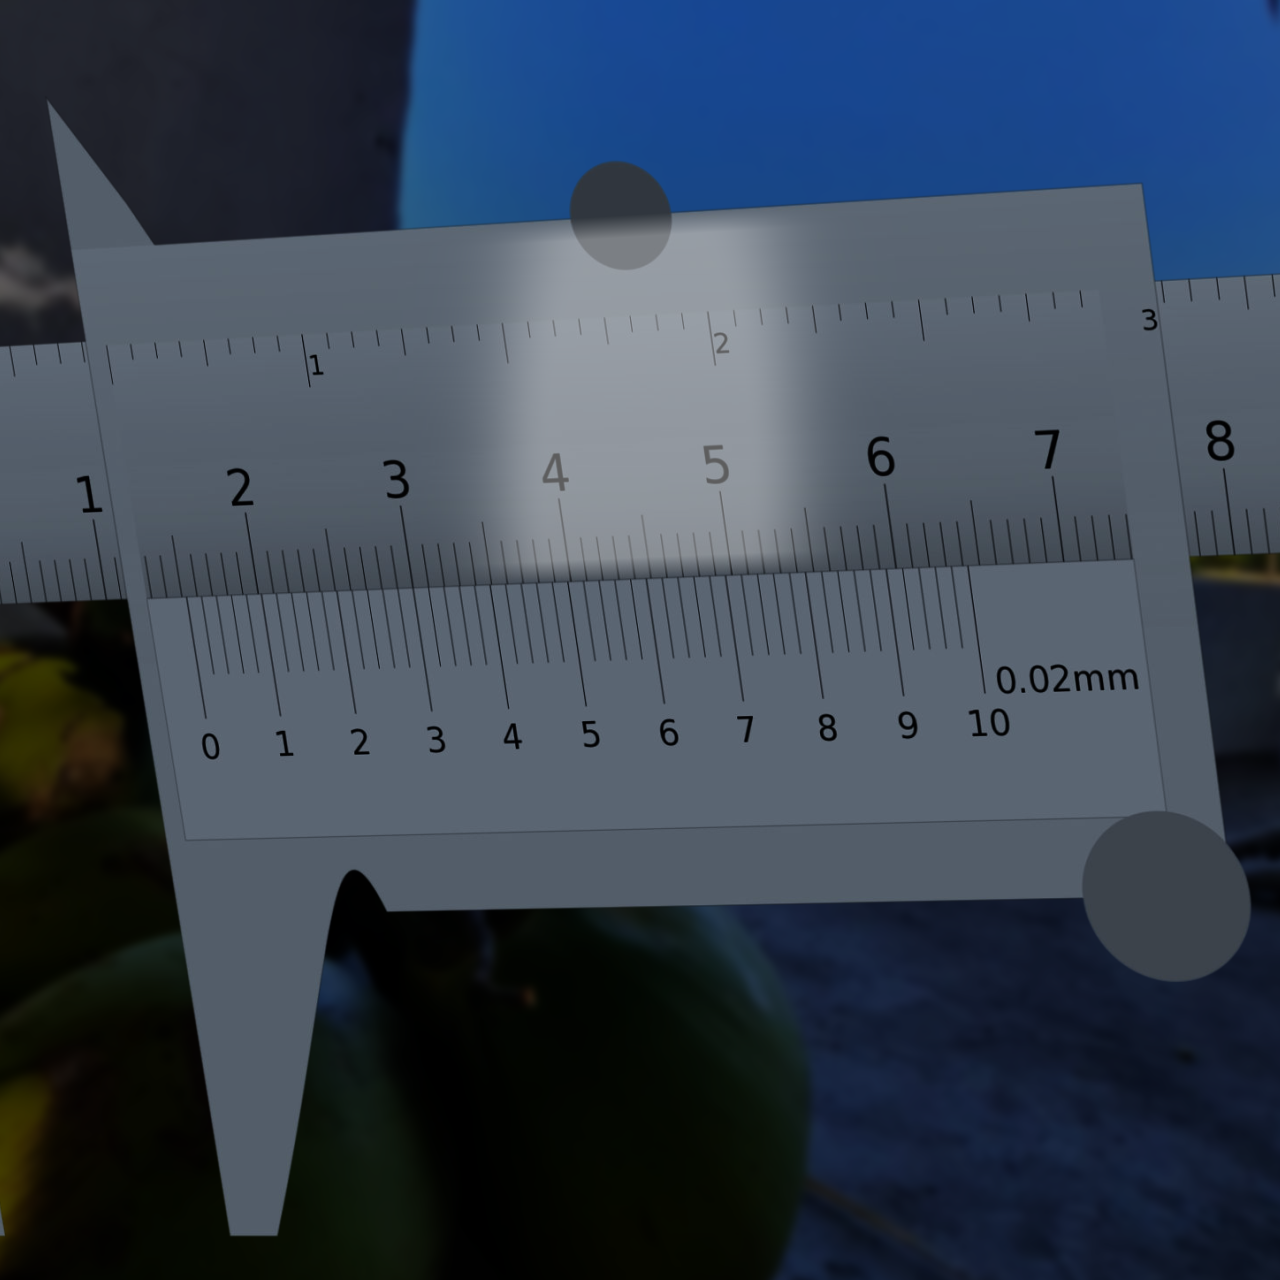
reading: 15.3 mm
